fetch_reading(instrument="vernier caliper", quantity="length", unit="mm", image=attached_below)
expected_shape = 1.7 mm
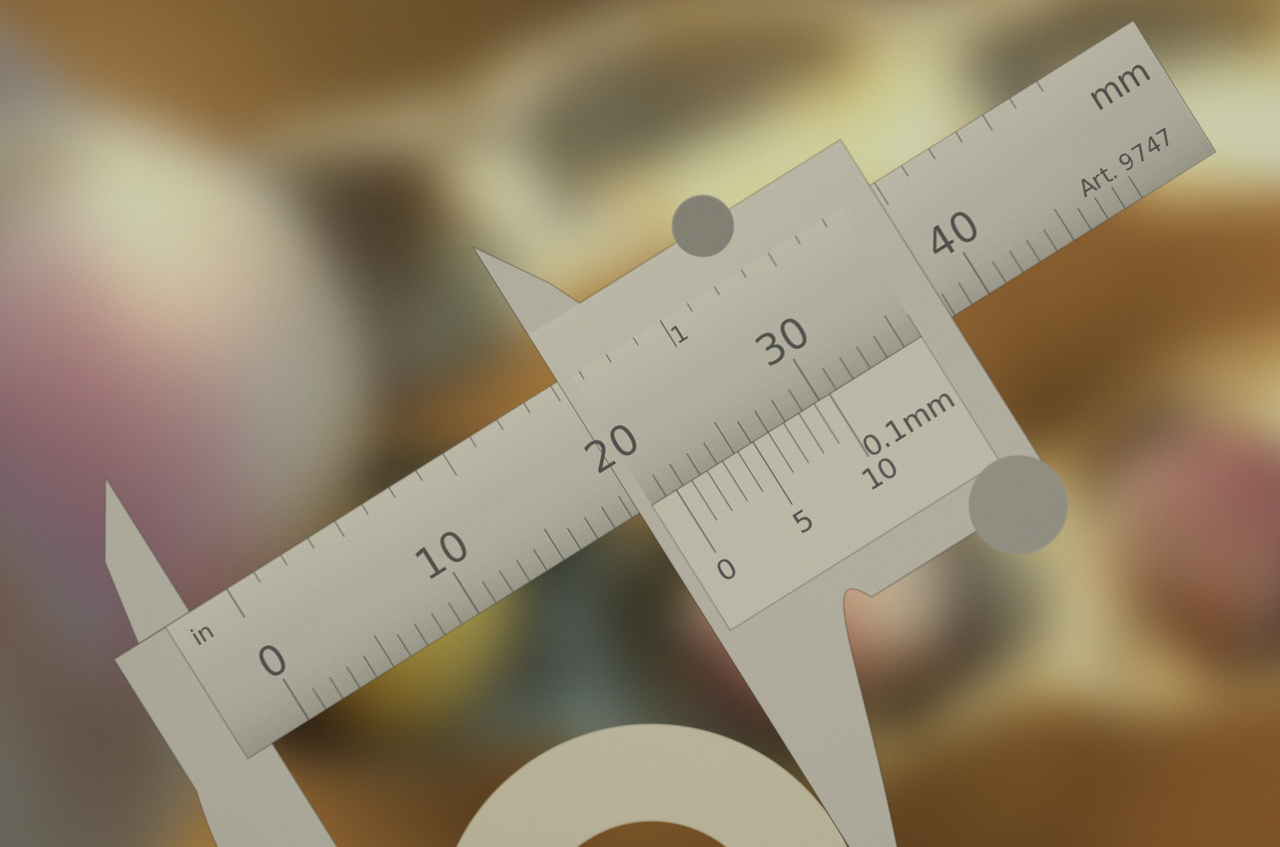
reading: 21.6 mm
